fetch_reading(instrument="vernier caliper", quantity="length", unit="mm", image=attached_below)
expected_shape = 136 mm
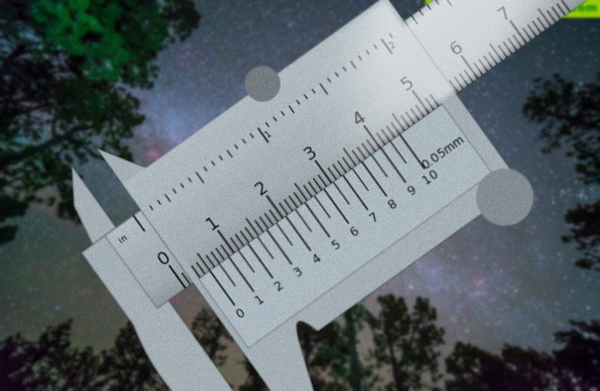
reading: 5.0 mm
